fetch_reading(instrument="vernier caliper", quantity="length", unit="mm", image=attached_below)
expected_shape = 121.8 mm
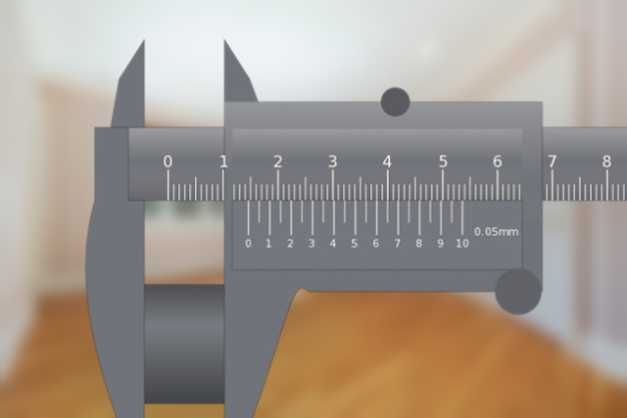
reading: 14.6 mm
